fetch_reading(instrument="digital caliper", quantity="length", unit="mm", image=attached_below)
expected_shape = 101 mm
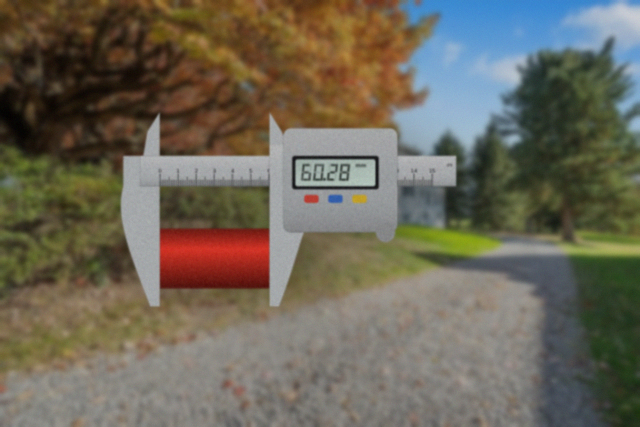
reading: 60.28 mm
